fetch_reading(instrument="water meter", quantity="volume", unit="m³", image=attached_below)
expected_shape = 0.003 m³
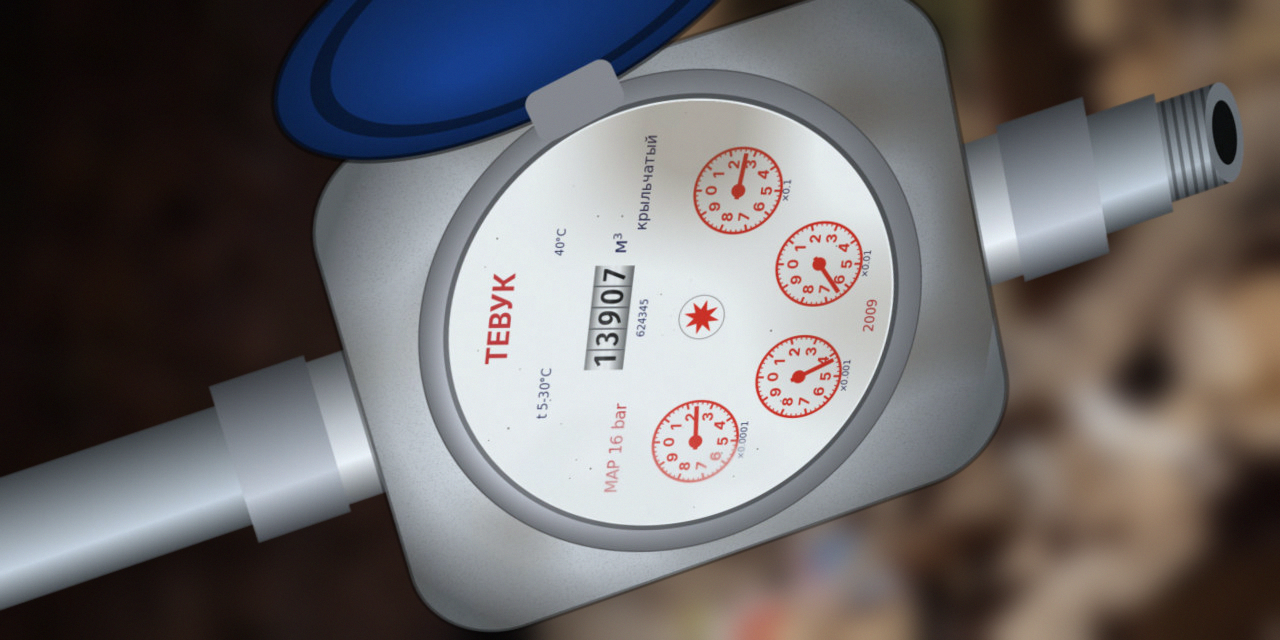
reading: 13907.2642 m³
